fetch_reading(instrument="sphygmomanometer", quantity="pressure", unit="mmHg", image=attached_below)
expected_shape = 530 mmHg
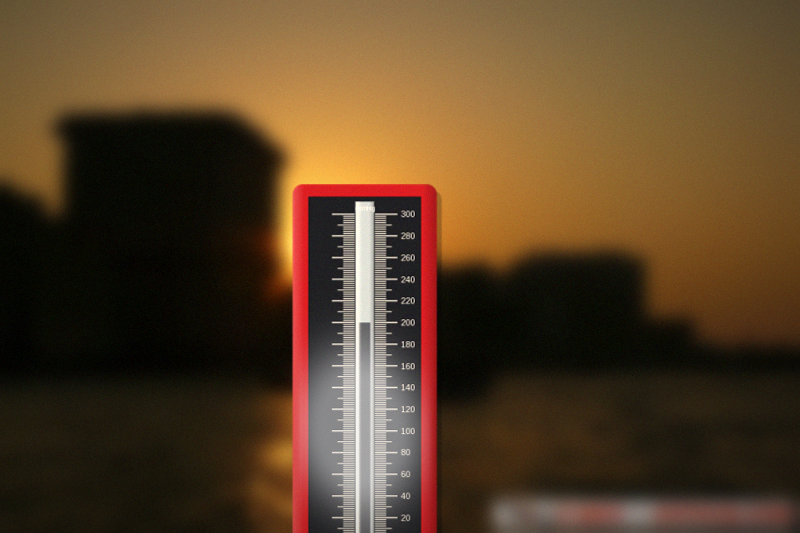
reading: 200 mmHg
